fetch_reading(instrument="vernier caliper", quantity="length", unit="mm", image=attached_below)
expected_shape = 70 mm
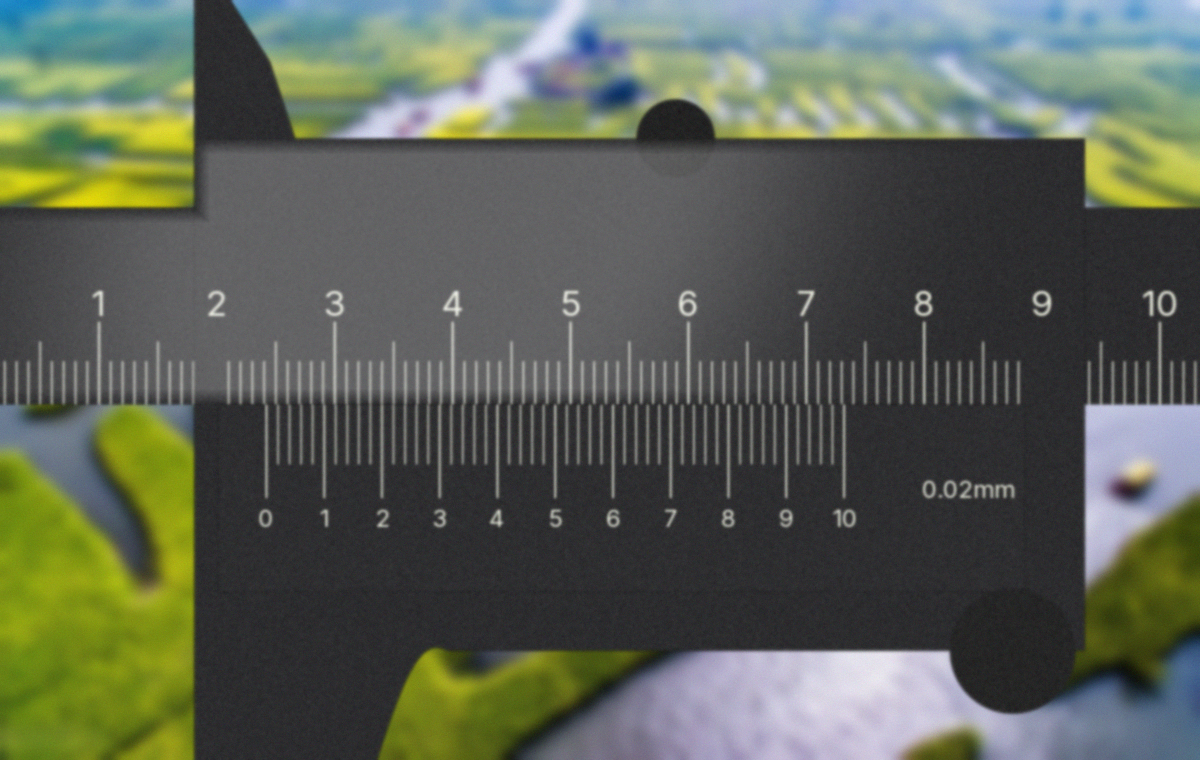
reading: 24.2 mm
